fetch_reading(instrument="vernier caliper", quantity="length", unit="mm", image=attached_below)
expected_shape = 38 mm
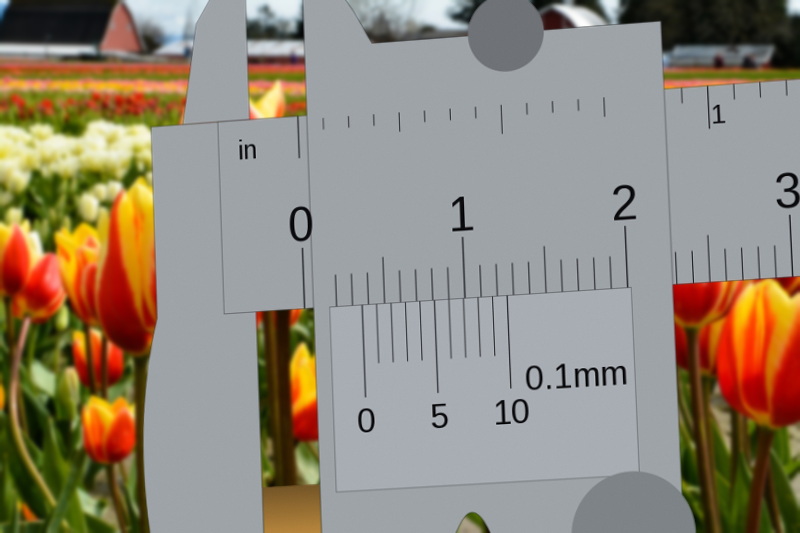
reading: 3.6 mm
